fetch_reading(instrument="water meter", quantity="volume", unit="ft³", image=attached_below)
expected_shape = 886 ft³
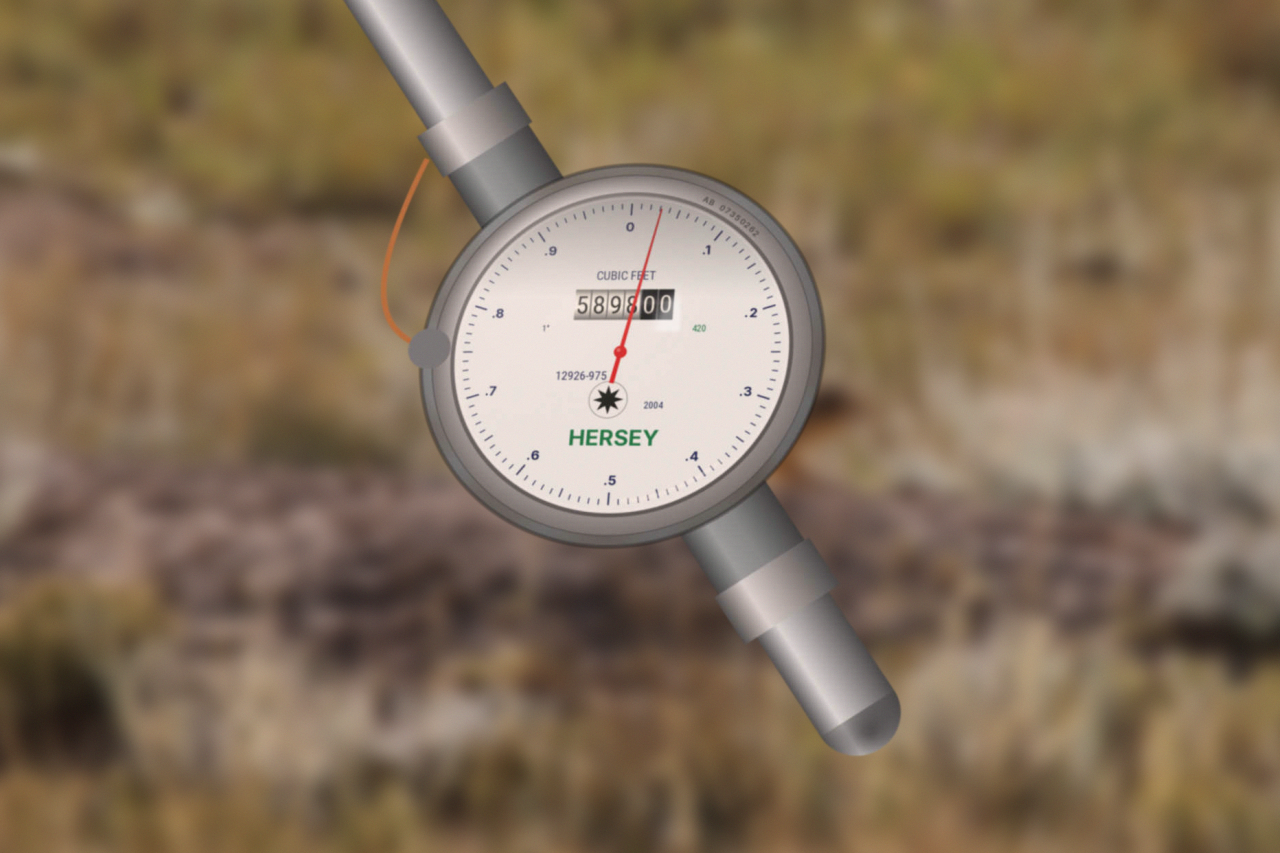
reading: 589800.03 ft³
